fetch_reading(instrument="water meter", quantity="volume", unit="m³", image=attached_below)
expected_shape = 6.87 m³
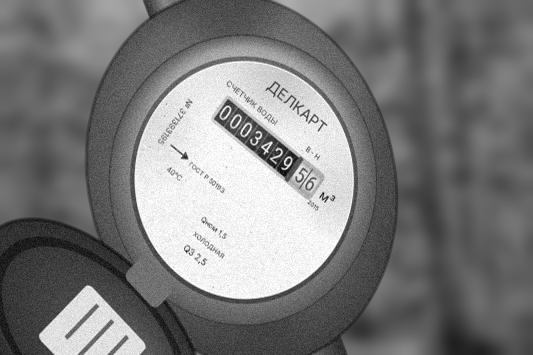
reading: 3429.56 m³
